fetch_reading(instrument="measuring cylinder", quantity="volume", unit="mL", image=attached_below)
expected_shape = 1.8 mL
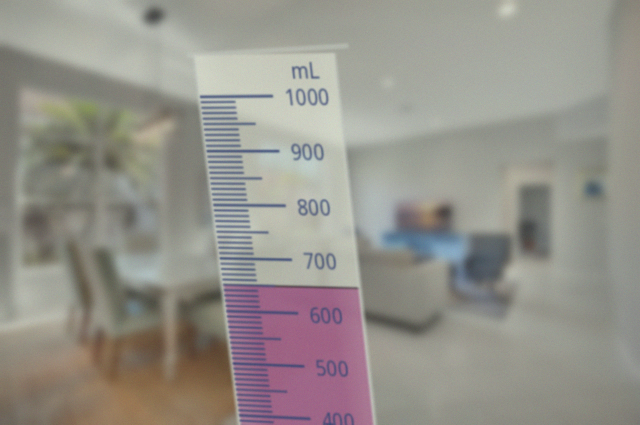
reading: 650 mL
